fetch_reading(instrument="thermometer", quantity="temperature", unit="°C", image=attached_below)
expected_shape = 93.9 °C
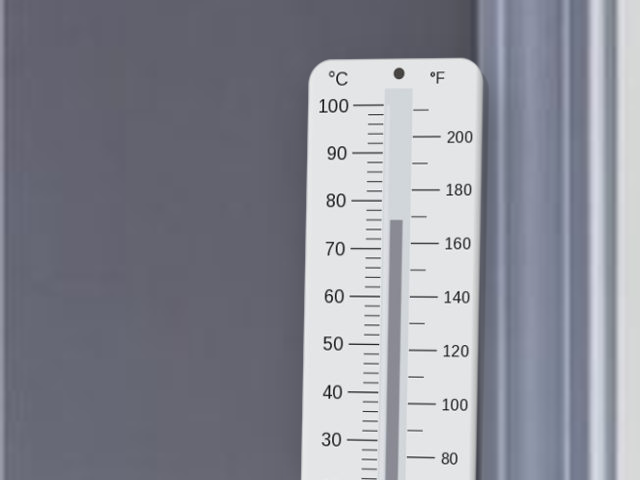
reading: 76 °C
